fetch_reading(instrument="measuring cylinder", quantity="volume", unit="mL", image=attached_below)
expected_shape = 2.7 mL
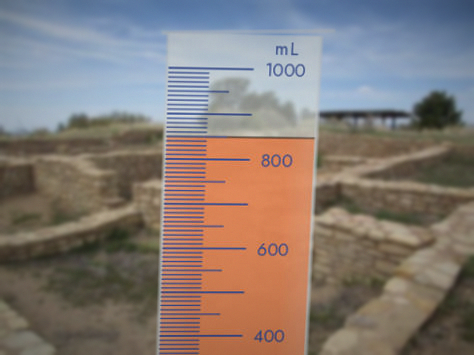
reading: 850 mL
